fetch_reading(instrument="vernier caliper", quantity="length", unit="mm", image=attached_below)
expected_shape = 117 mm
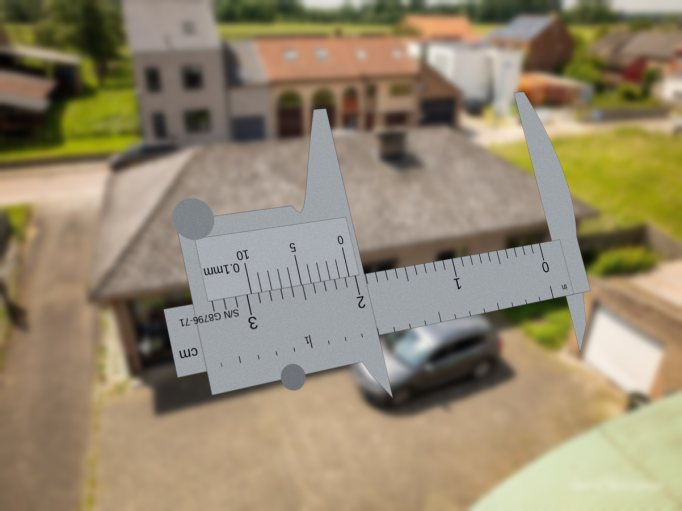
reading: 20.6 mm
